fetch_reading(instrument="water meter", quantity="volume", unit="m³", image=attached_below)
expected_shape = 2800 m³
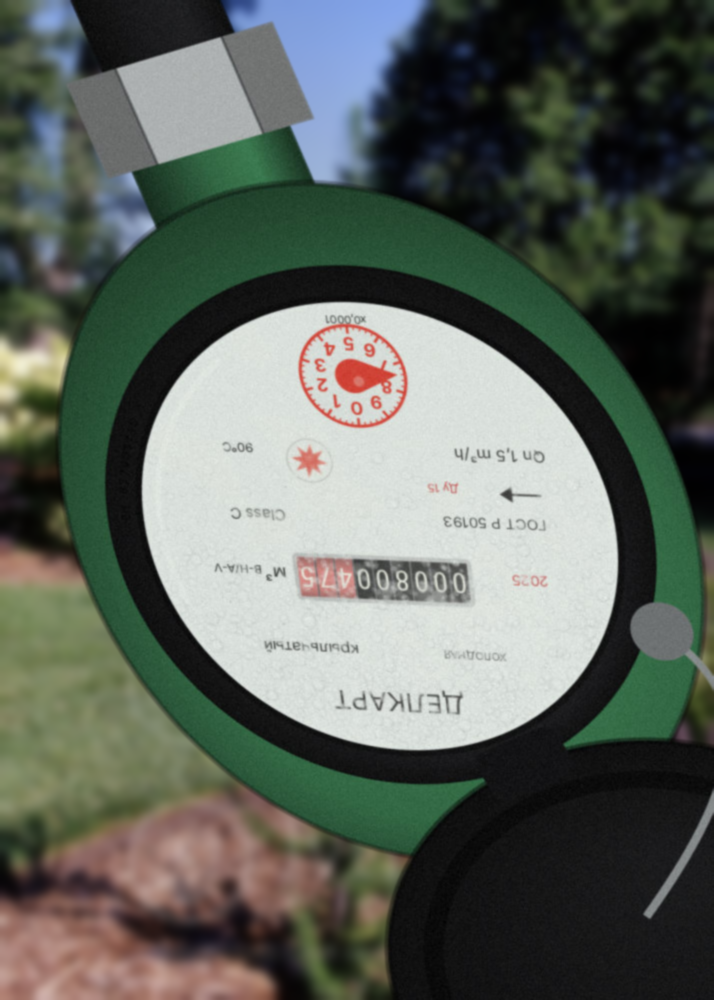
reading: 800.4757 m³
